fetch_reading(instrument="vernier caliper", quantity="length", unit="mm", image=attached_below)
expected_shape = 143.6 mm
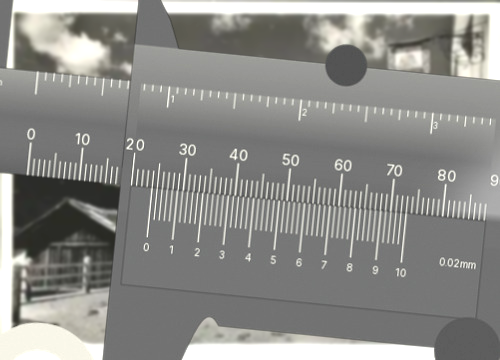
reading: 24.0 mm
